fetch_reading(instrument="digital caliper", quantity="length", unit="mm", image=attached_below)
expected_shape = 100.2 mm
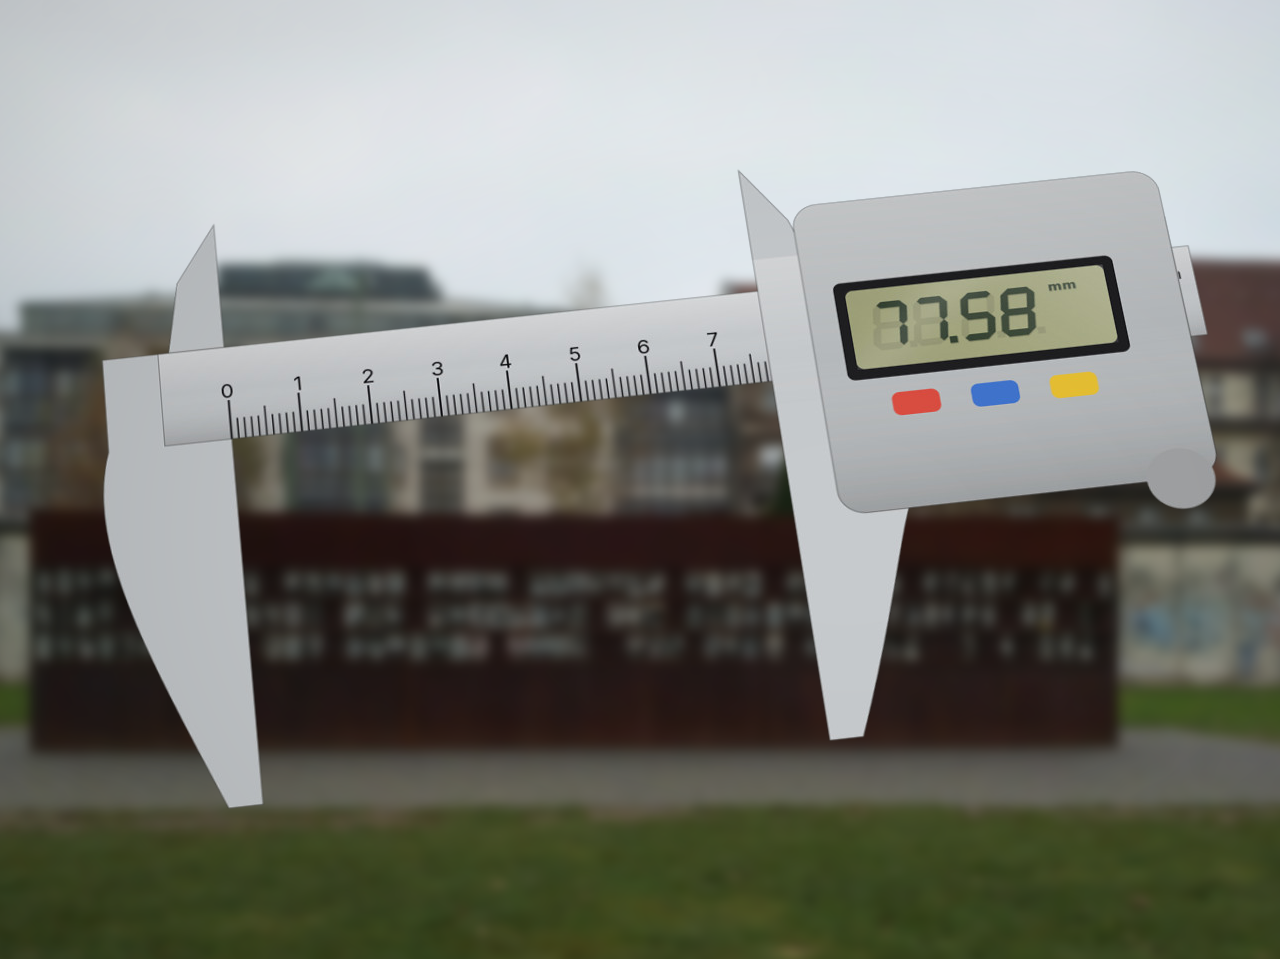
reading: 77.58 mm
